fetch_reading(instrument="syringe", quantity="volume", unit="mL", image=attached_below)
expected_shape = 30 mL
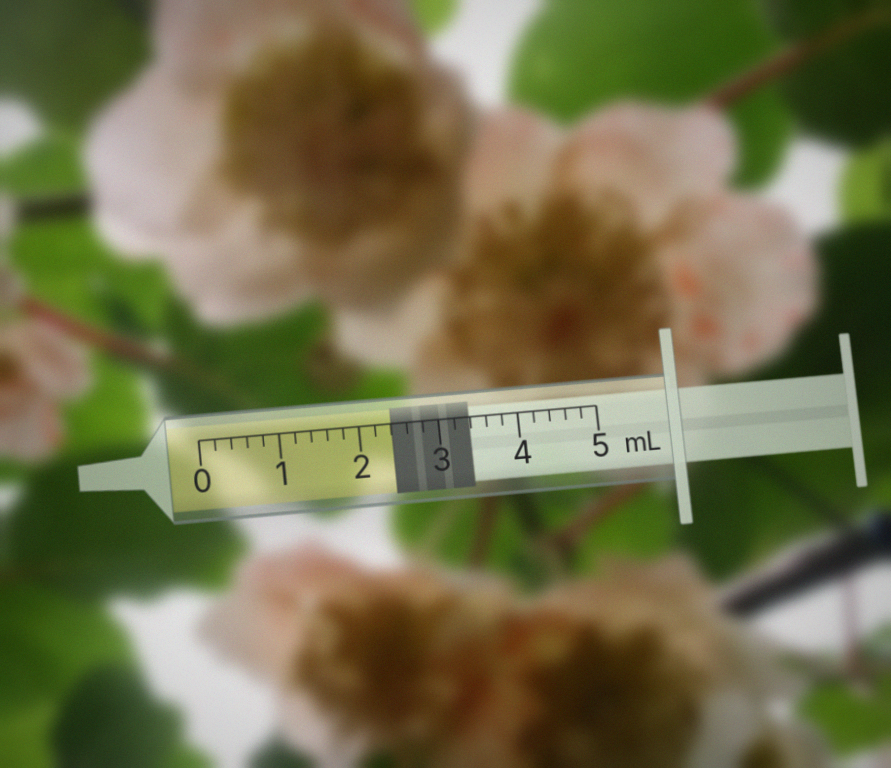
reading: 2.4 mL
